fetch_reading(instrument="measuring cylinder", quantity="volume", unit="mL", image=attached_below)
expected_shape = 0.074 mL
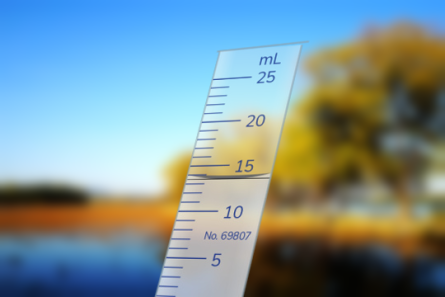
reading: 13.5 mL
